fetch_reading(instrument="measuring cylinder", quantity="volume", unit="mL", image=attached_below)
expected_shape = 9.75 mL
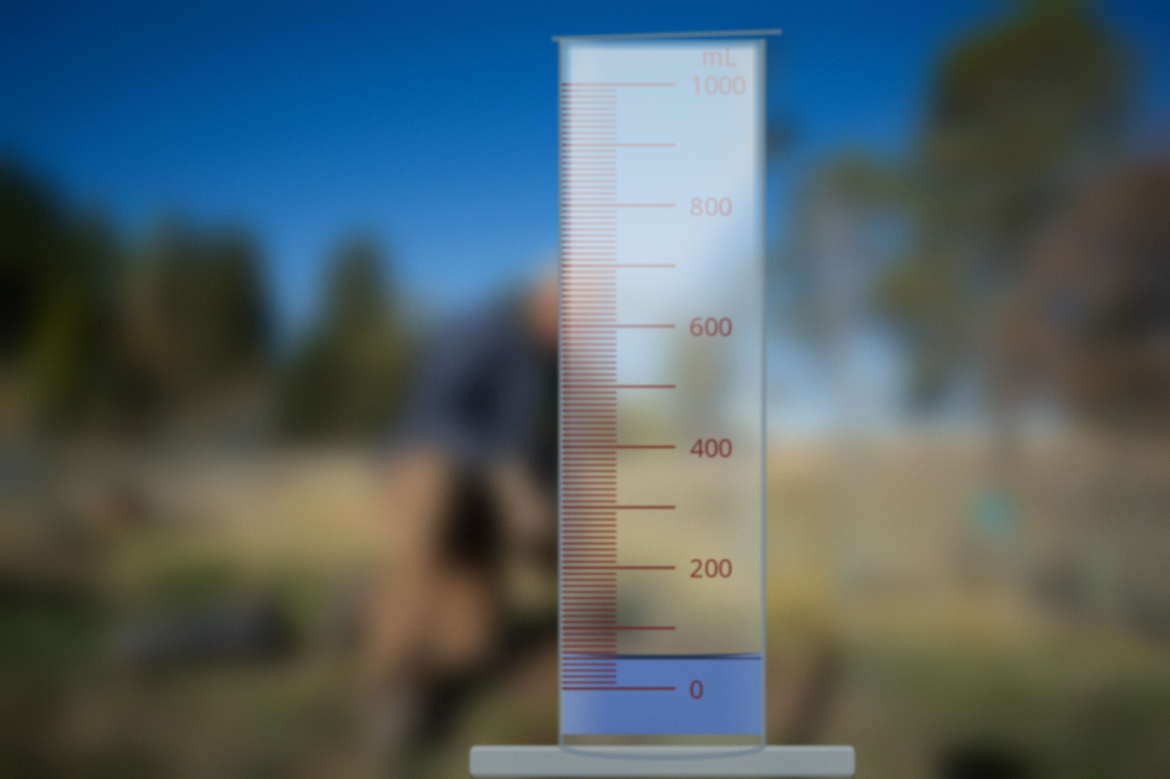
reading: 50 mL
